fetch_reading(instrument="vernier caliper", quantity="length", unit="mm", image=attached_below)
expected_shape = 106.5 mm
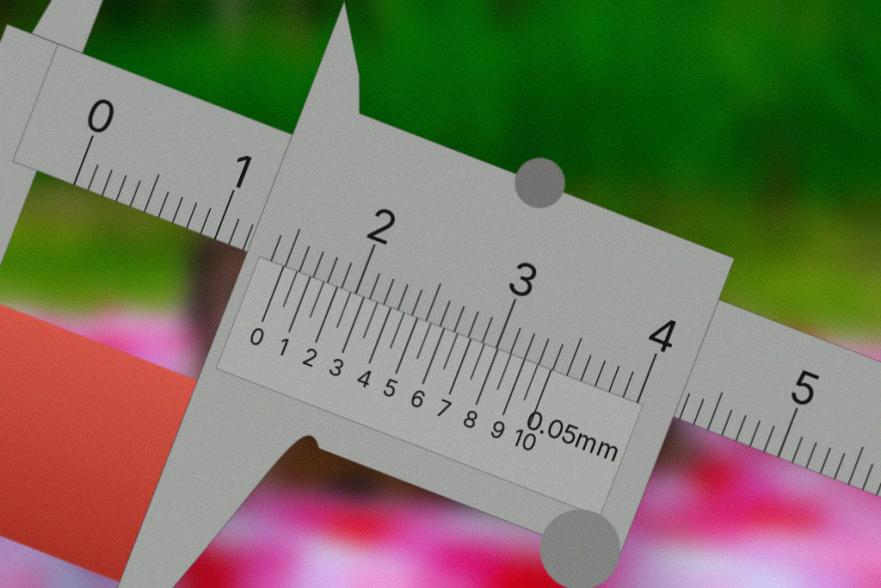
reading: 14.9 mm
